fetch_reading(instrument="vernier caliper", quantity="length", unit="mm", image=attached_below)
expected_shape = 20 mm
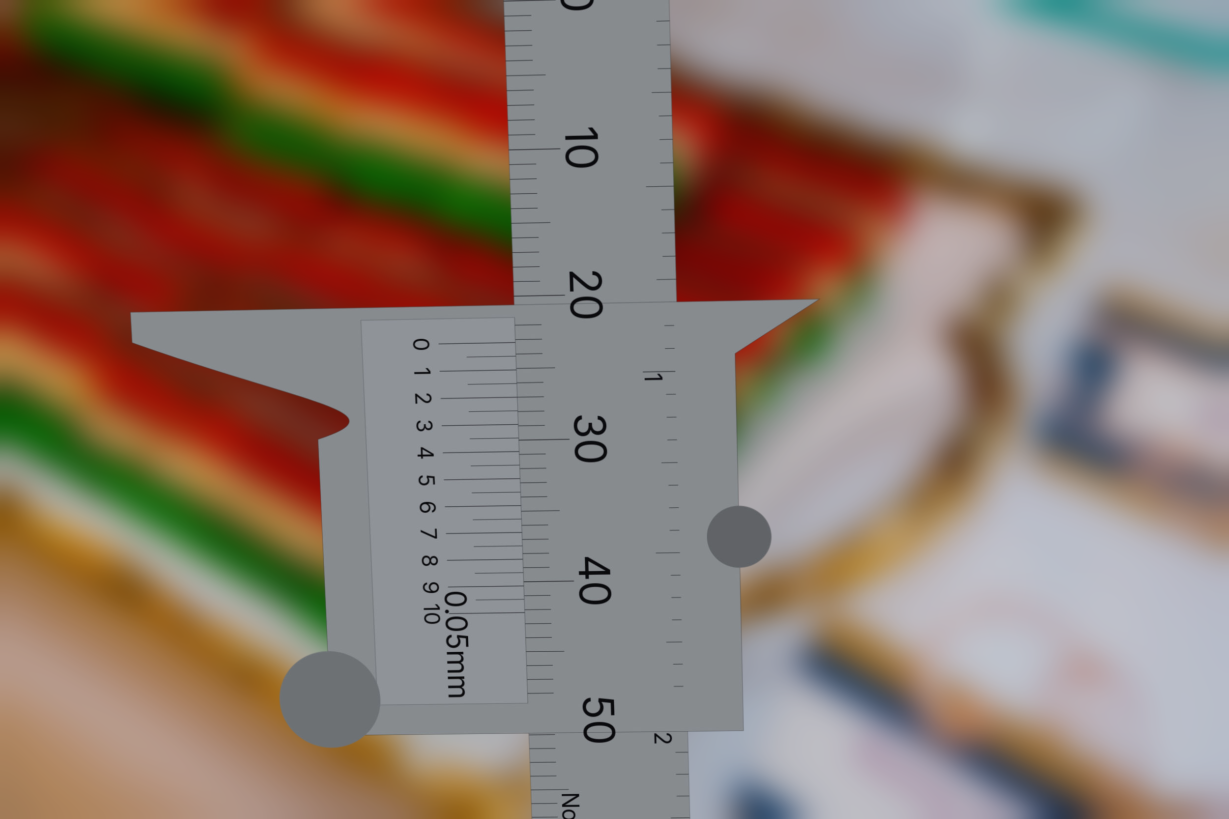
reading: 23.2 mm
